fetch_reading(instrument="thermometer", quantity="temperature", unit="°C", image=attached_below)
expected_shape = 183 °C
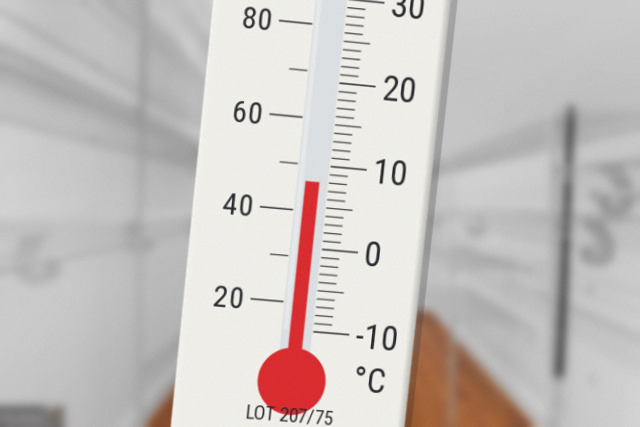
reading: 8 °C
